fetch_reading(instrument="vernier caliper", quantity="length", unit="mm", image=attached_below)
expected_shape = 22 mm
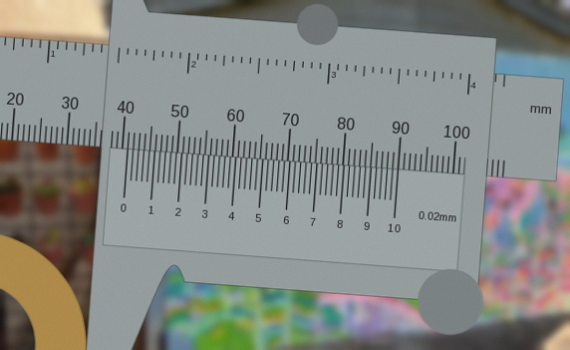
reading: 41.0 mm
